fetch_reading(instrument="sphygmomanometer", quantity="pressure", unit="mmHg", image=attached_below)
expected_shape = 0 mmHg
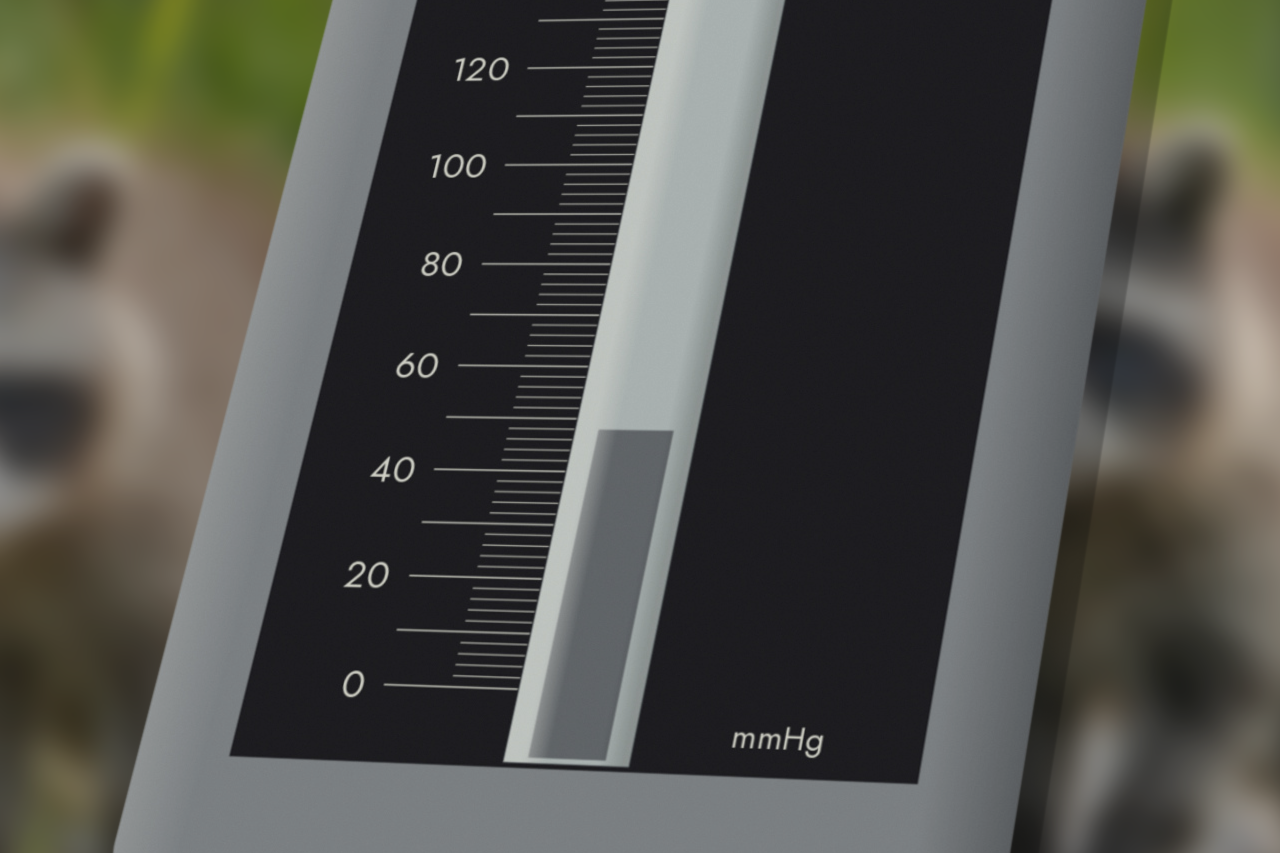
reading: 48 mmHg
